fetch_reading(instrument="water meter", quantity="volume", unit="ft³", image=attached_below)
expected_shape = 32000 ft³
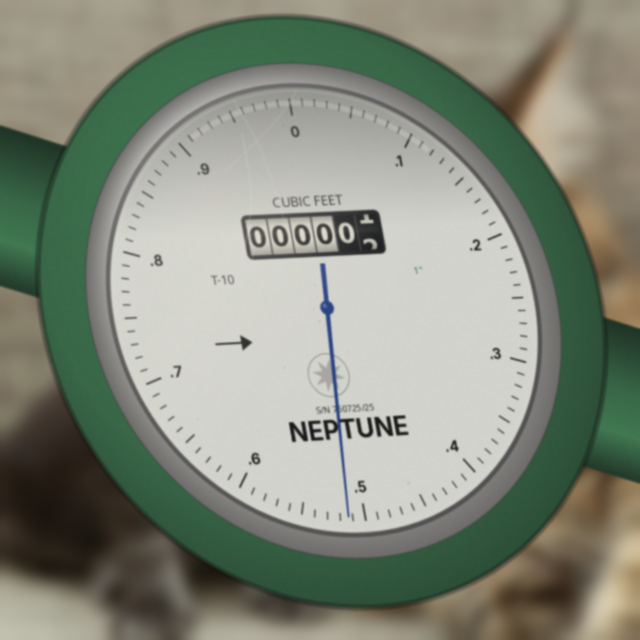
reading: 1.51 ft³
